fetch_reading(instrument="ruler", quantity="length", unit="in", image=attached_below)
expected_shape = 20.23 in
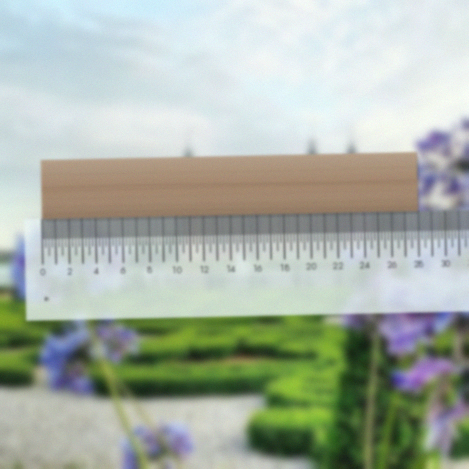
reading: 28 in
